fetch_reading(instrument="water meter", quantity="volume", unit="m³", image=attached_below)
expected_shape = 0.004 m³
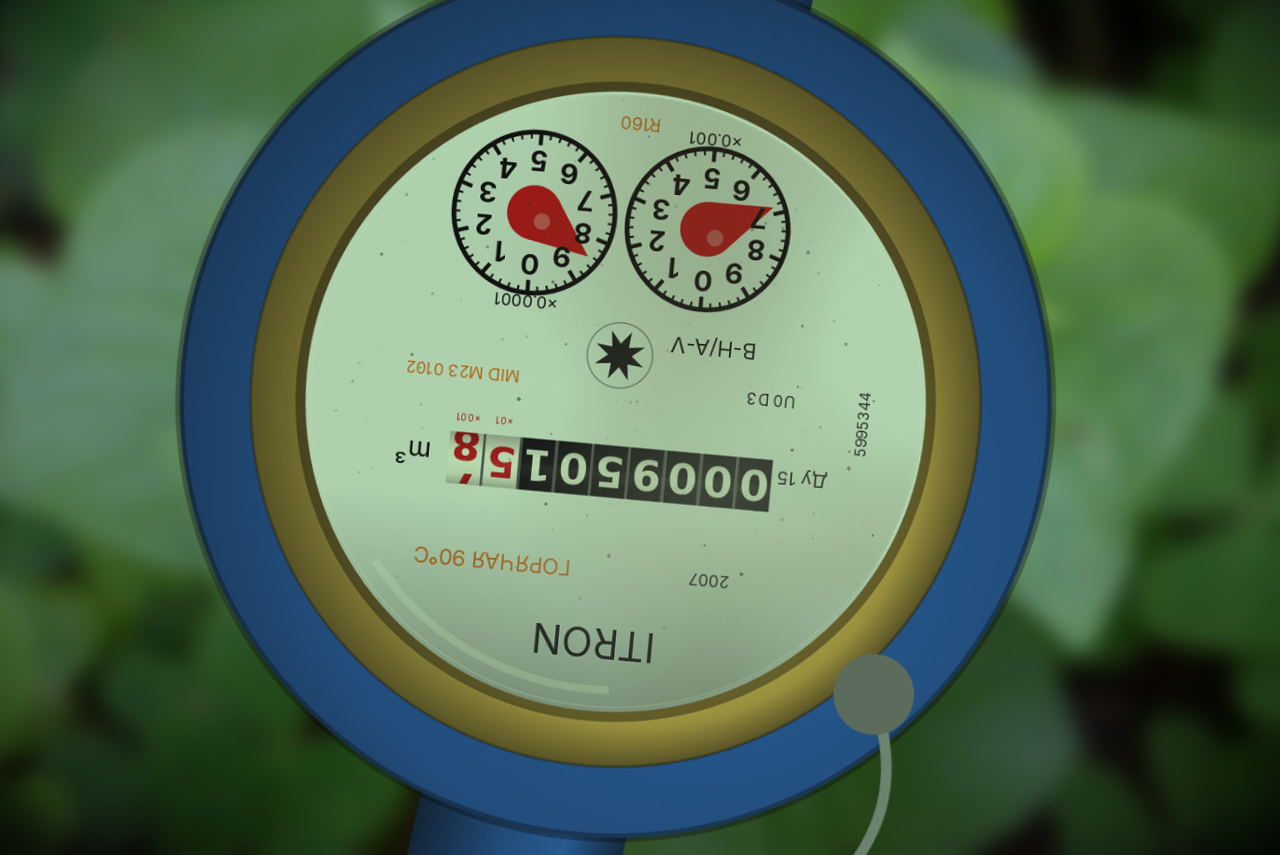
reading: 9501.5768 m³
